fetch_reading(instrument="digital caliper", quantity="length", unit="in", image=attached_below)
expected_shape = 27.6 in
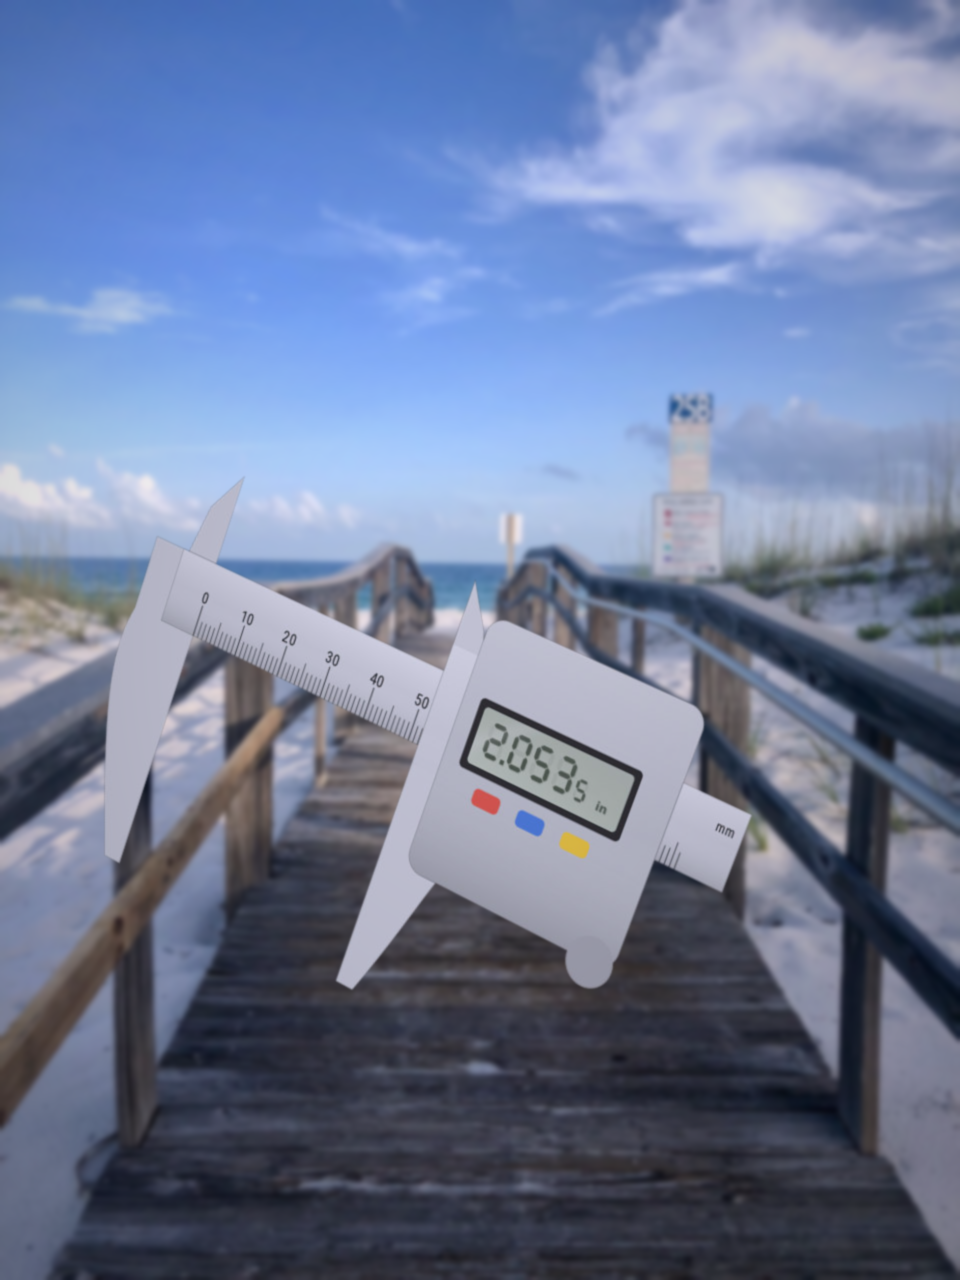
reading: 2.0535 in
